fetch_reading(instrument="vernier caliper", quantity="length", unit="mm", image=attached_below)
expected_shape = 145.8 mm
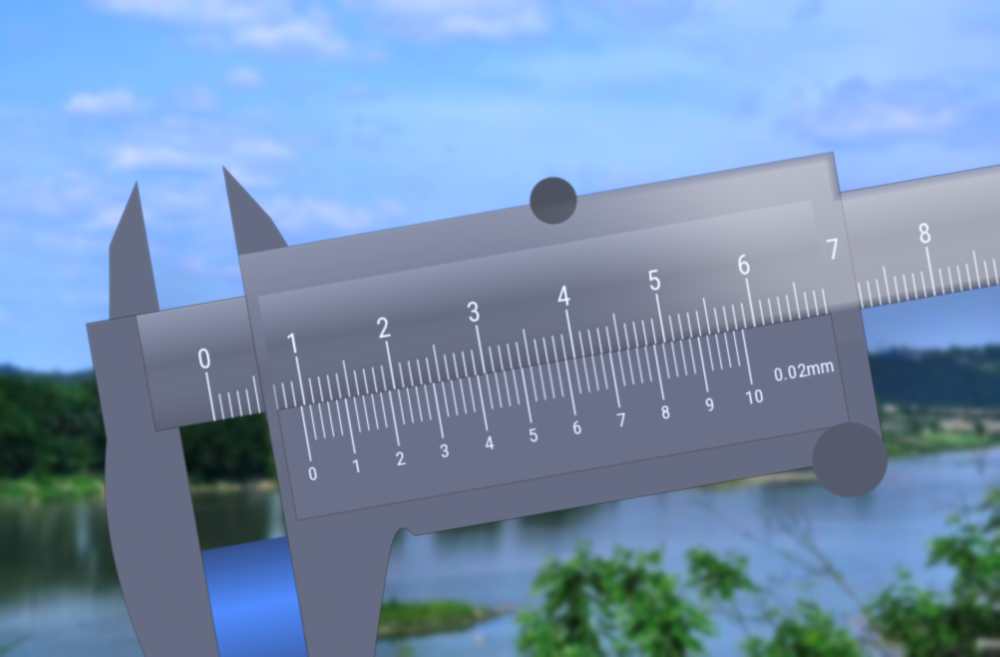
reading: 9.6 mm
